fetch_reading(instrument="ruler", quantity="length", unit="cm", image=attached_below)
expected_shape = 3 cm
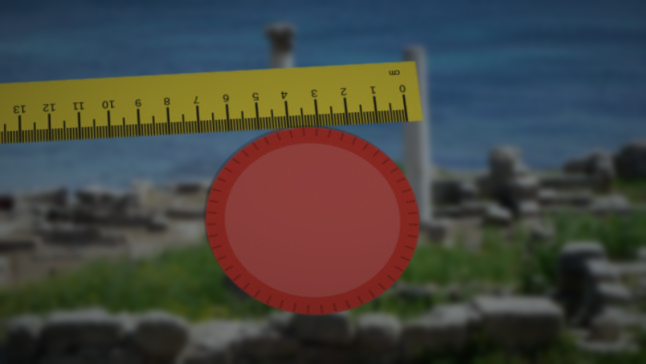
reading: 7 cm
